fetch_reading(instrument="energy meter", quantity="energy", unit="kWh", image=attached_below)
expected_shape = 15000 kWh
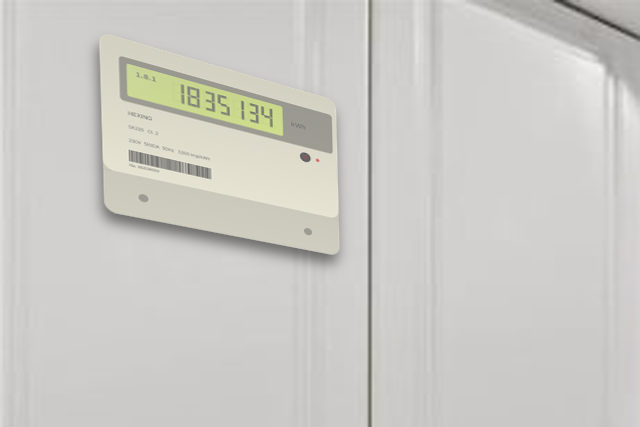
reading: 1835134 kWh
